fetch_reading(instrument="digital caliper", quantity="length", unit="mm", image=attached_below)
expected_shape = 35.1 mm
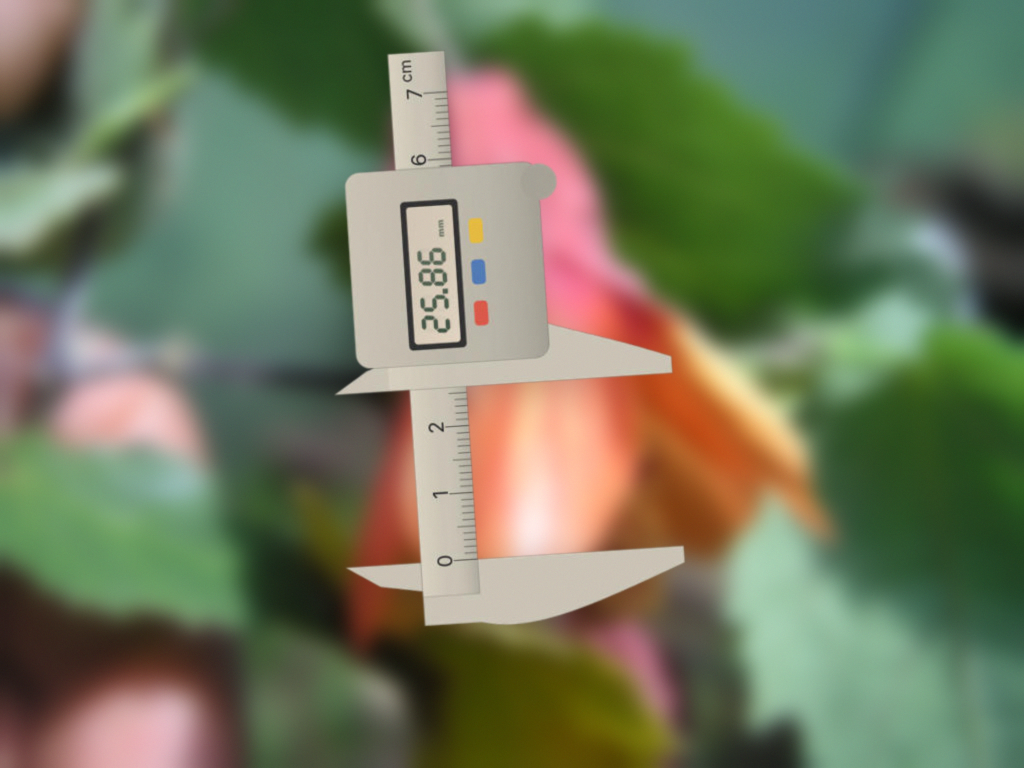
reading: 25.86 mm
